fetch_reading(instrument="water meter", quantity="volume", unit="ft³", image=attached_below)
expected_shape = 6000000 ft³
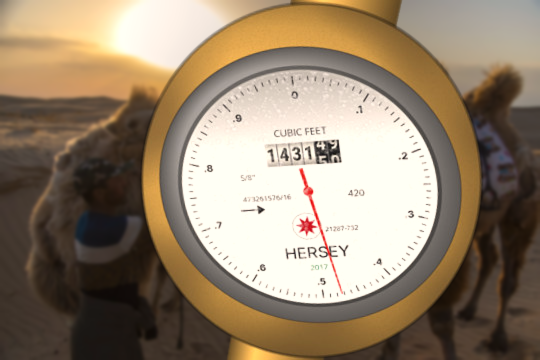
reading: 143149.47 ft³
